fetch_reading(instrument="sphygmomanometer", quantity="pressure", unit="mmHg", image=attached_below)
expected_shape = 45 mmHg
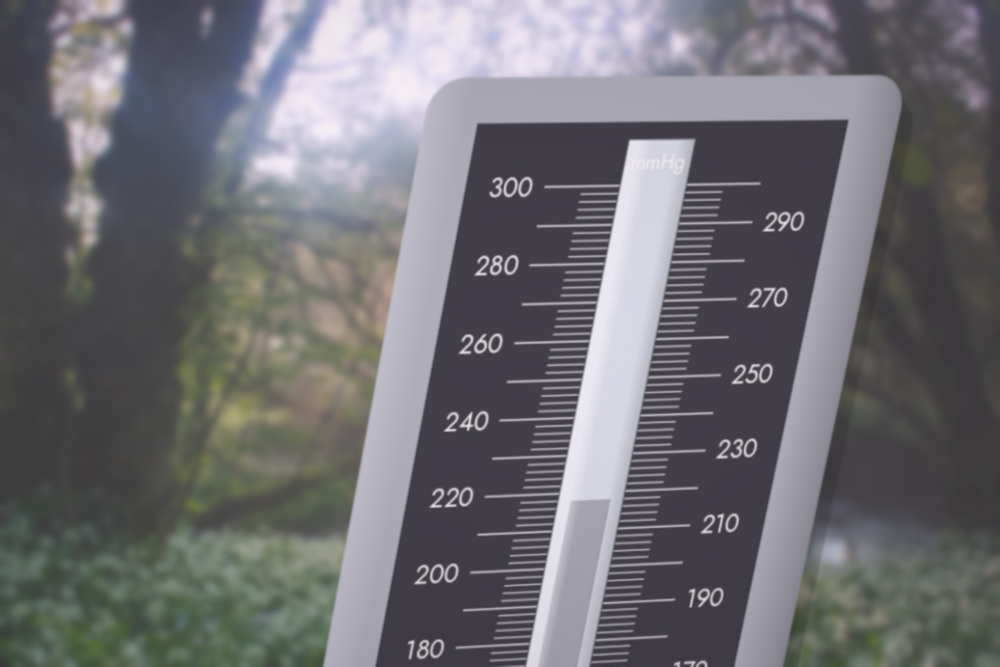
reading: 218 mmHg
